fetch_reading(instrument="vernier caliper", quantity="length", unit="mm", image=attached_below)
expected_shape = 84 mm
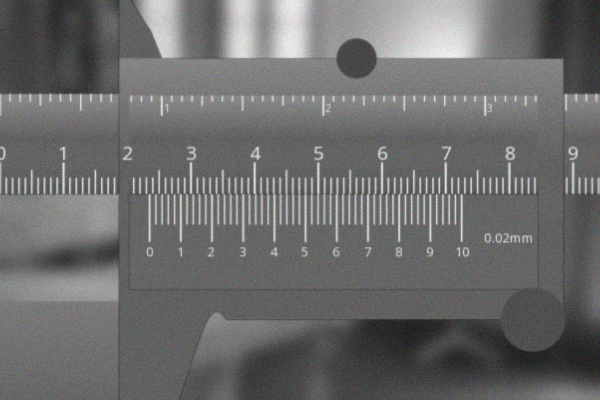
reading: 23.5 mm
